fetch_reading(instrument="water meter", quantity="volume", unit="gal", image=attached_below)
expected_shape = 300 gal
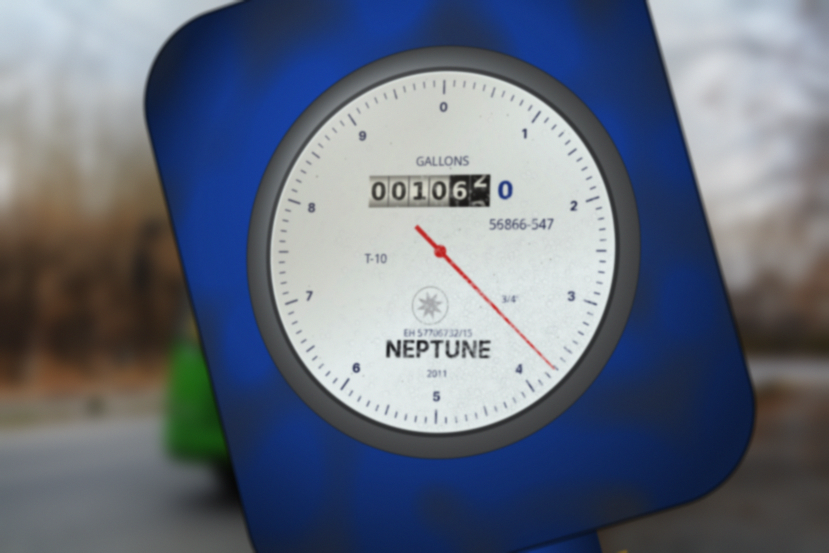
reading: 10623.7 gal
